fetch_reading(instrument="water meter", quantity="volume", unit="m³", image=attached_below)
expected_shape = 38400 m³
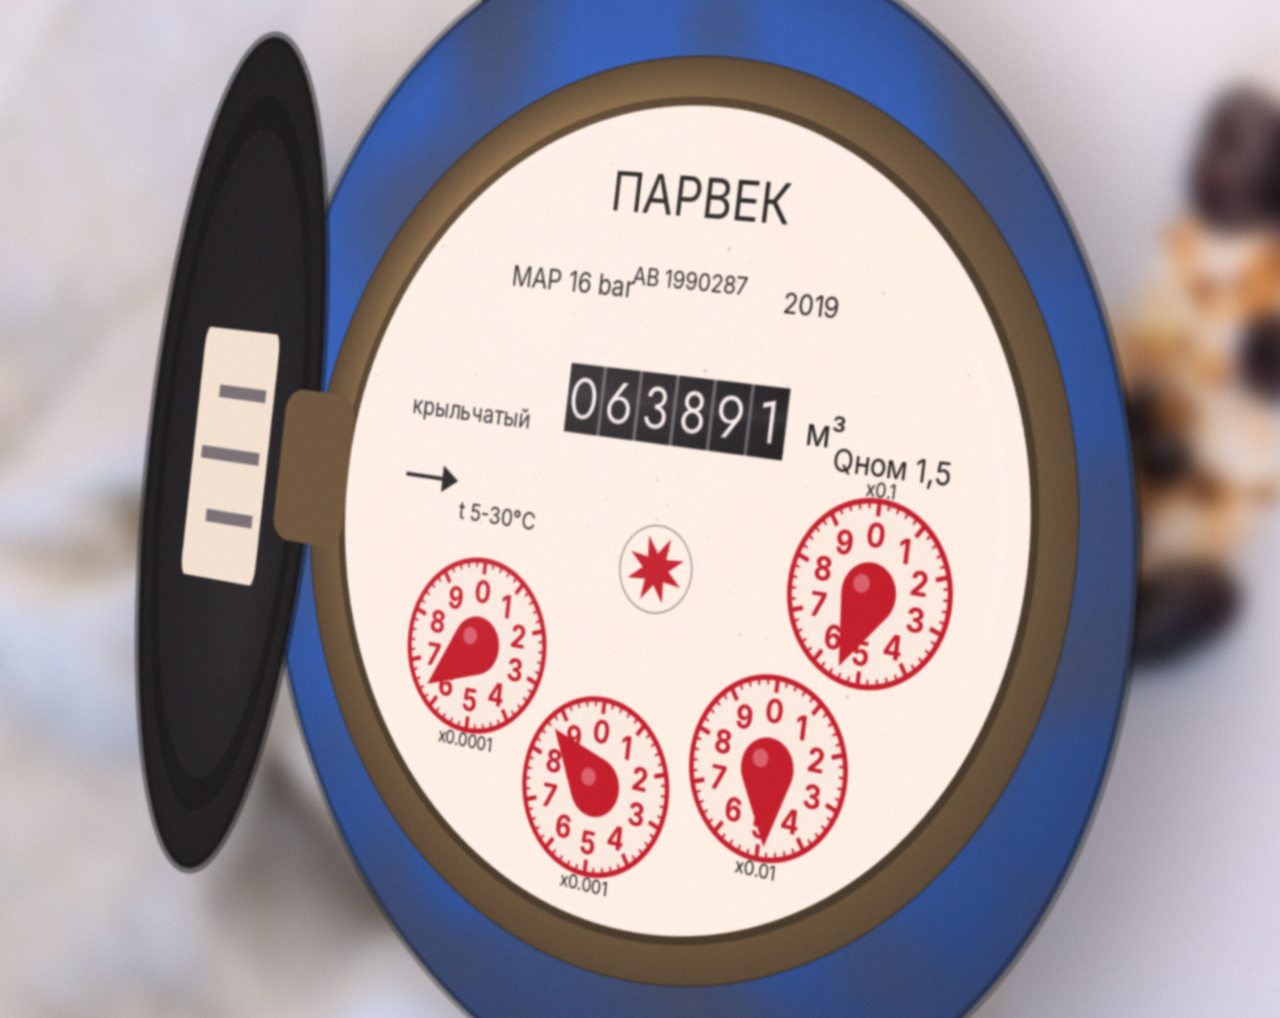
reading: 63891.5486 m³
